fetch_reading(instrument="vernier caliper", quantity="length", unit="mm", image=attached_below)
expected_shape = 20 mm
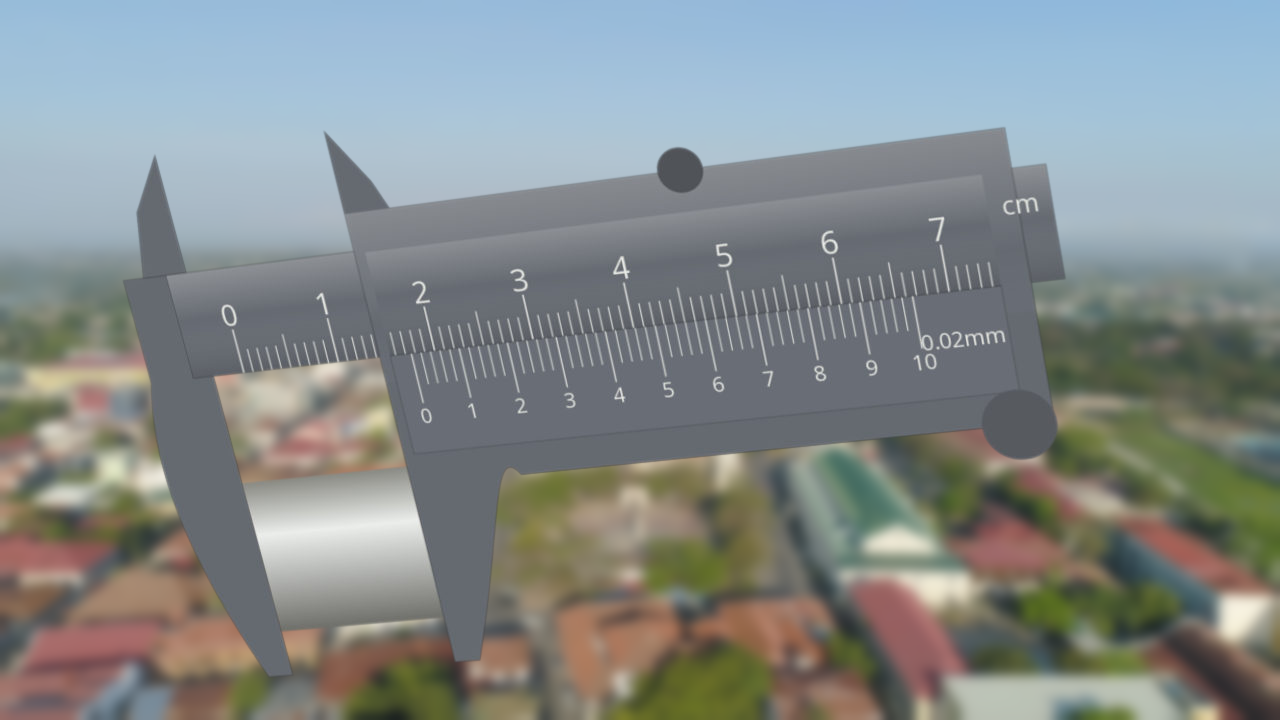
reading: 17.6 mm
